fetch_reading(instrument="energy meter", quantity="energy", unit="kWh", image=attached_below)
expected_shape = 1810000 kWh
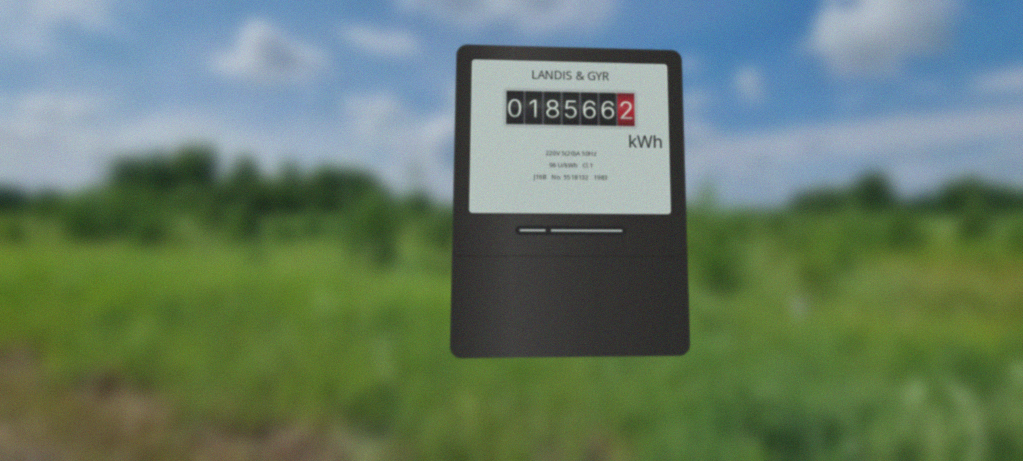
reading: 18566.2 kWh
